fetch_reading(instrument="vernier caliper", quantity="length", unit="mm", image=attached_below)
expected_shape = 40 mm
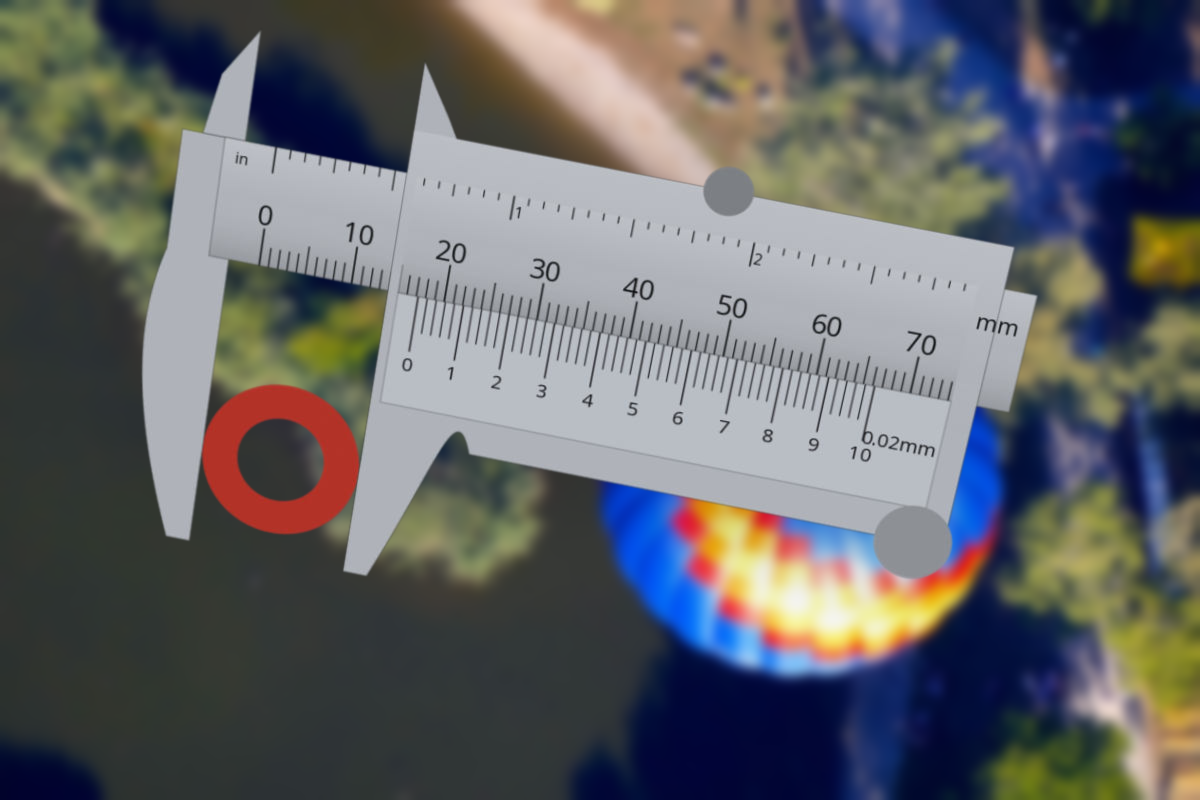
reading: 17.2 mm
